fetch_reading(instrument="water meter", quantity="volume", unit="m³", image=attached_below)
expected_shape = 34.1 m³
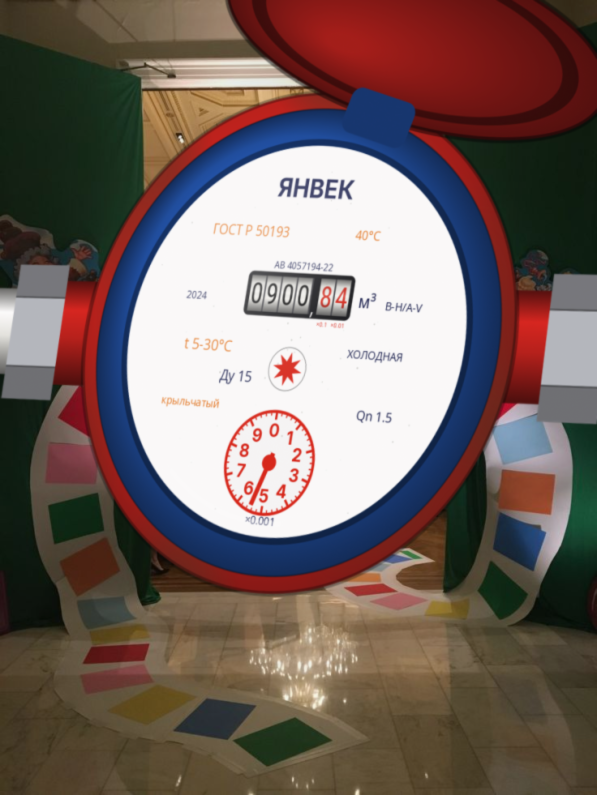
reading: 900.845 m³
